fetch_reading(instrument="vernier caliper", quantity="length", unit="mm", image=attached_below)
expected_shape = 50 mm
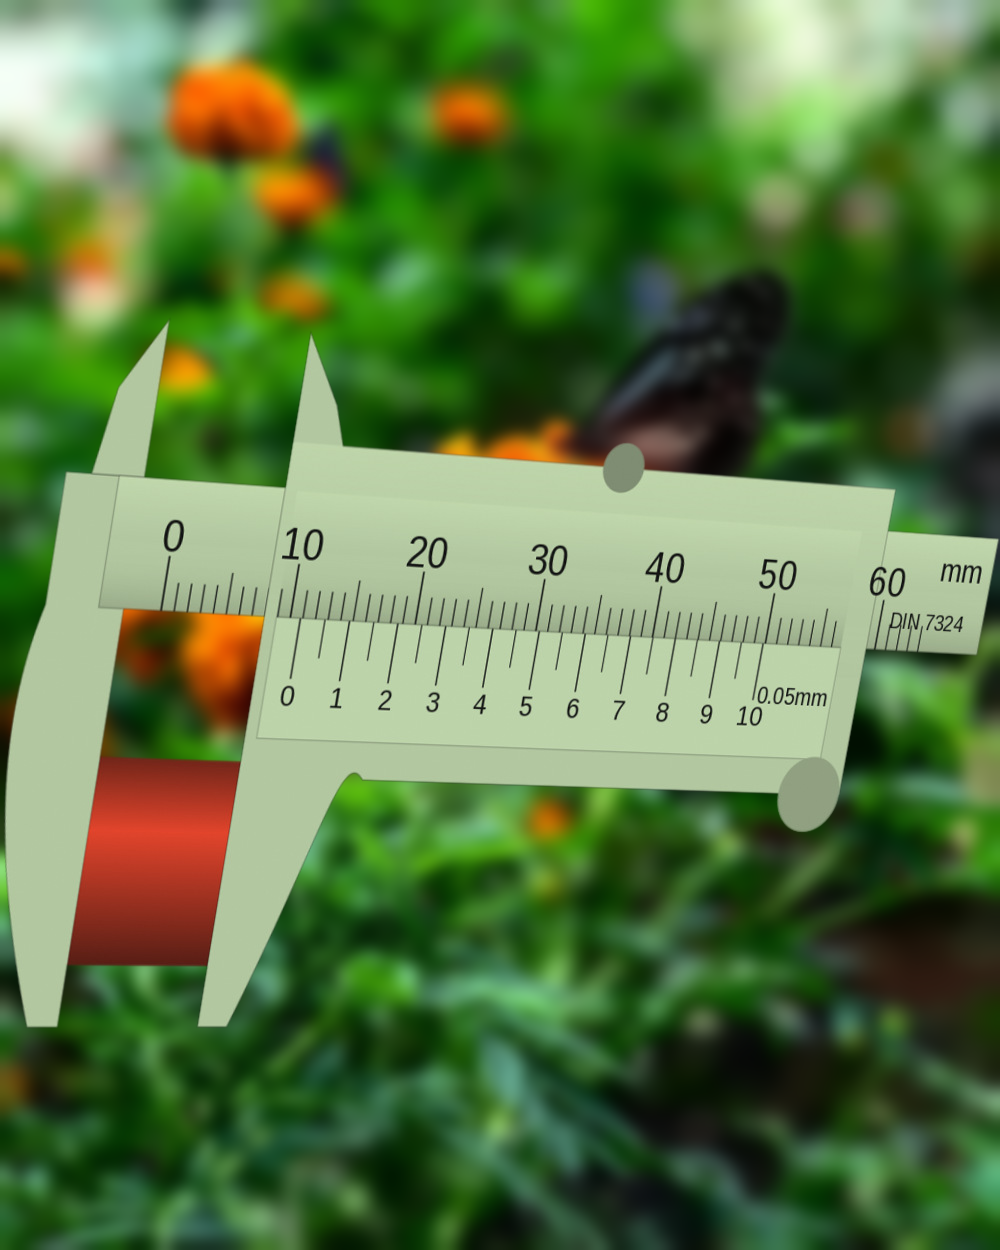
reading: 10.8 mm
